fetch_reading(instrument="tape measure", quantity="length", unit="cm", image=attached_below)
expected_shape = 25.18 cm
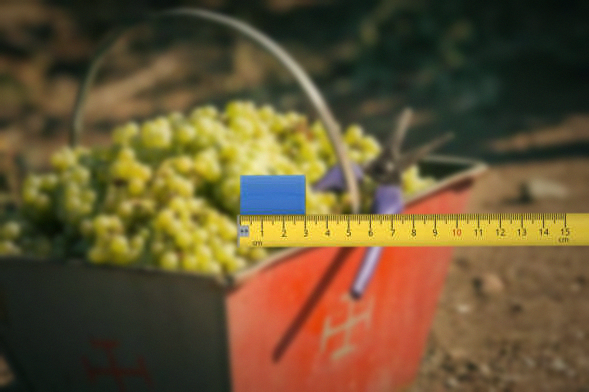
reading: 3 cm
